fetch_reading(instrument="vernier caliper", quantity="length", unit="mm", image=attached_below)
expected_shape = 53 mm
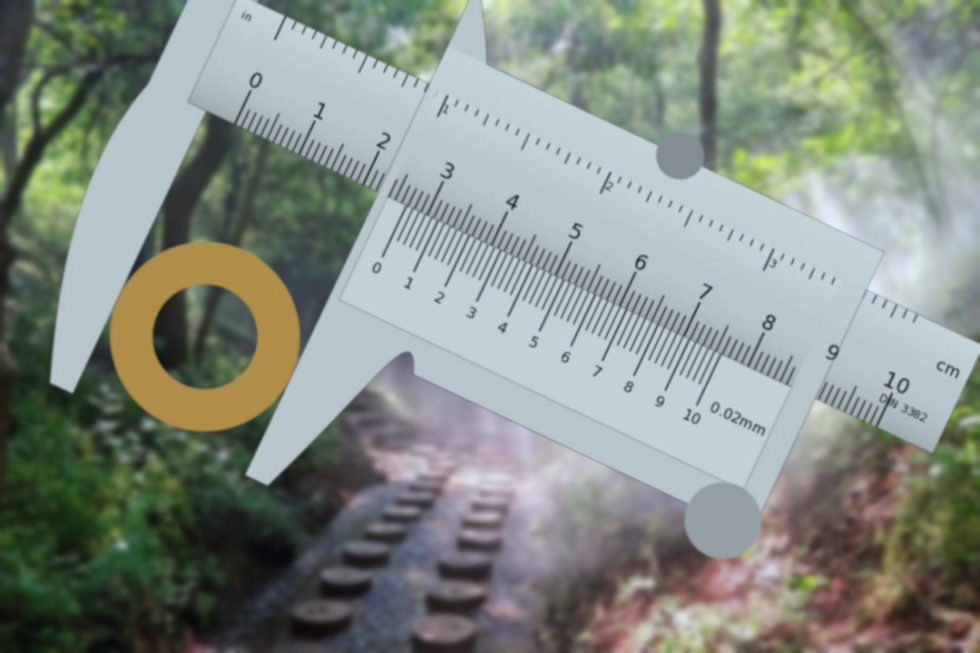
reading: 26.8 mm
